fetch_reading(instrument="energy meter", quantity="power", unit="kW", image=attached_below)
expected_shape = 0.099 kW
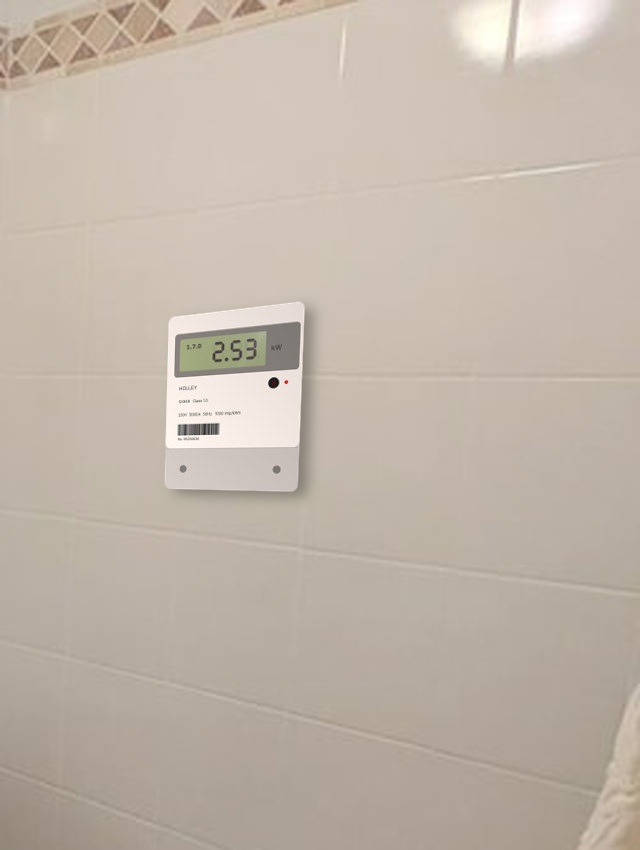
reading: 2.53 kW
